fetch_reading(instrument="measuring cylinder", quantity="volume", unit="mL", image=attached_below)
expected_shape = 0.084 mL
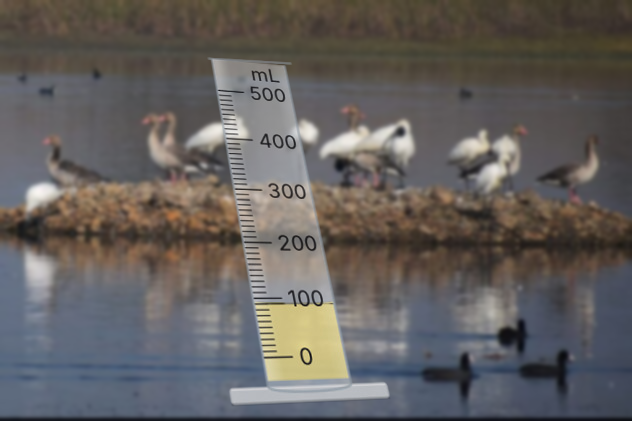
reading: 90 mL
